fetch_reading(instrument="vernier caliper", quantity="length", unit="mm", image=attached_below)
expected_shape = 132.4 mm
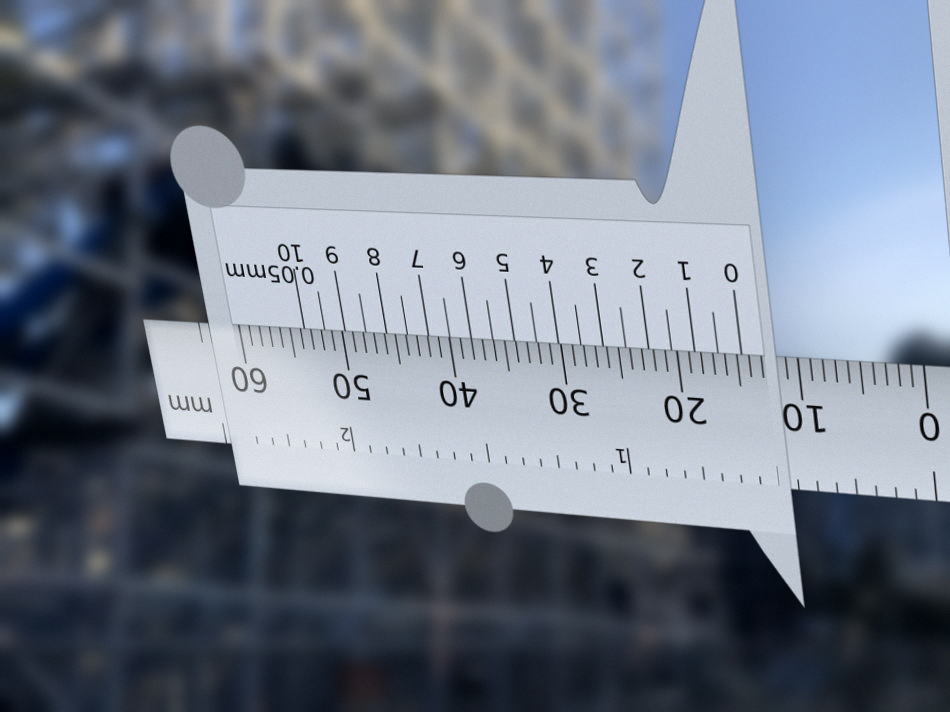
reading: 14.6 mm
